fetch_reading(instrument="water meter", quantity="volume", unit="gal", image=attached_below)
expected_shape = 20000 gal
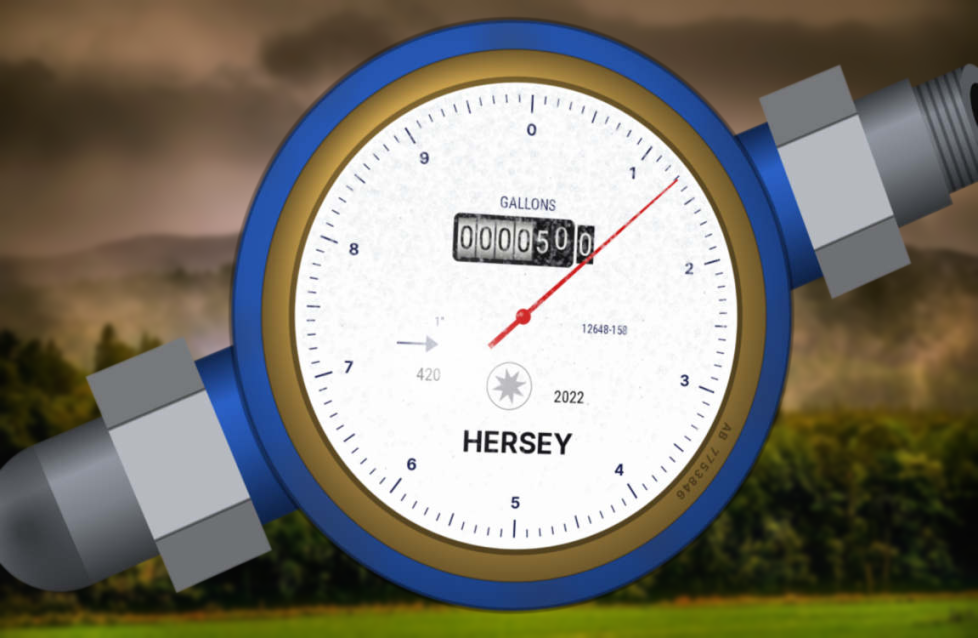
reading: 501.3 gal
